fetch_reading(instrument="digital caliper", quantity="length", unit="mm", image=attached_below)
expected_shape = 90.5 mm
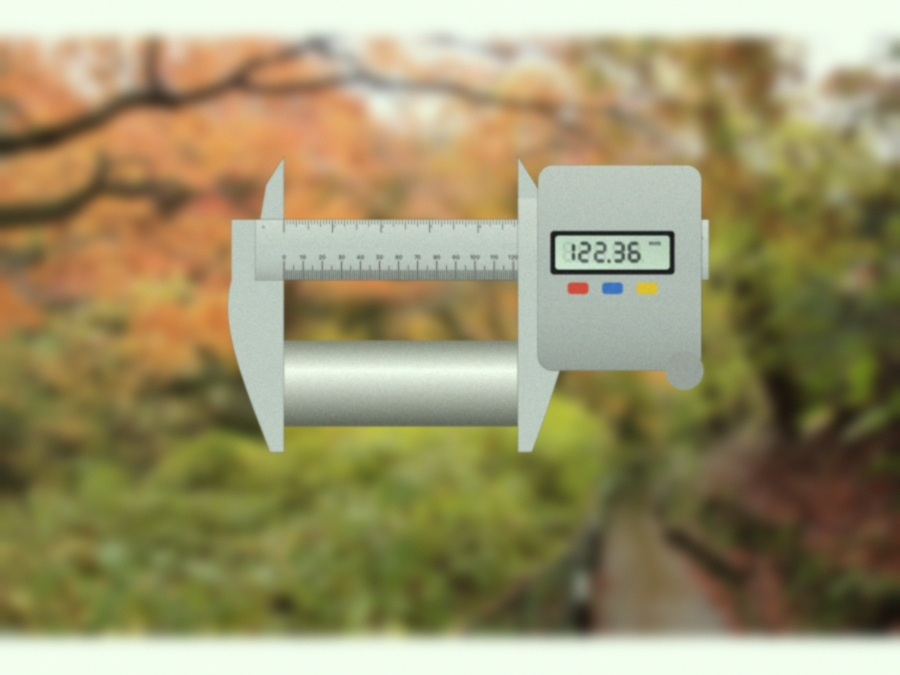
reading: 122.36 mm
